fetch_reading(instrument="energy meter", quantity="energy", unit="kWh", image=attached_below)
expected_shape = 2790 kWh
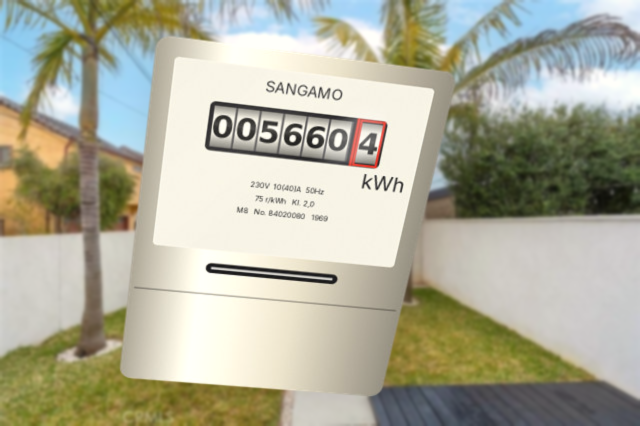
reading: 5660.4 kWh
